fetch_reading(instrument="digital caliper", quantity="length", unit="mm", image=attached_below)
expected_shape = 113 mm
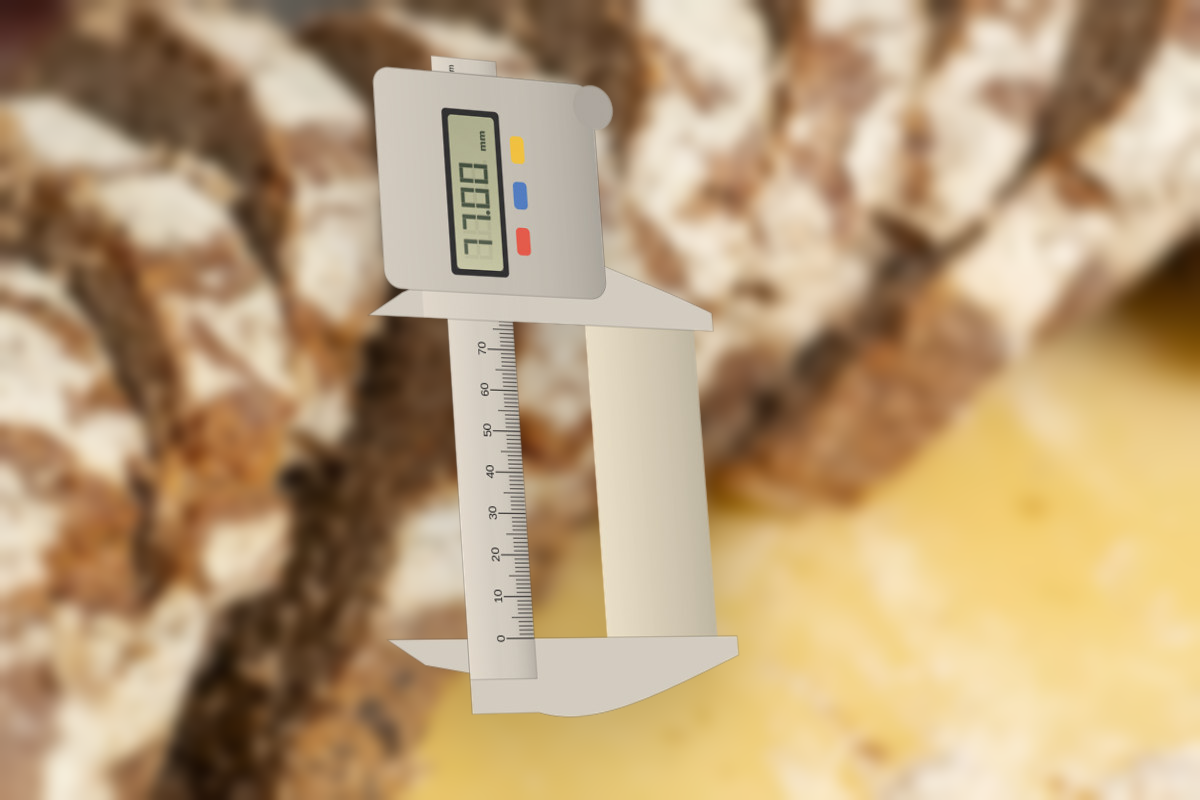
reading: 77.00 mm
